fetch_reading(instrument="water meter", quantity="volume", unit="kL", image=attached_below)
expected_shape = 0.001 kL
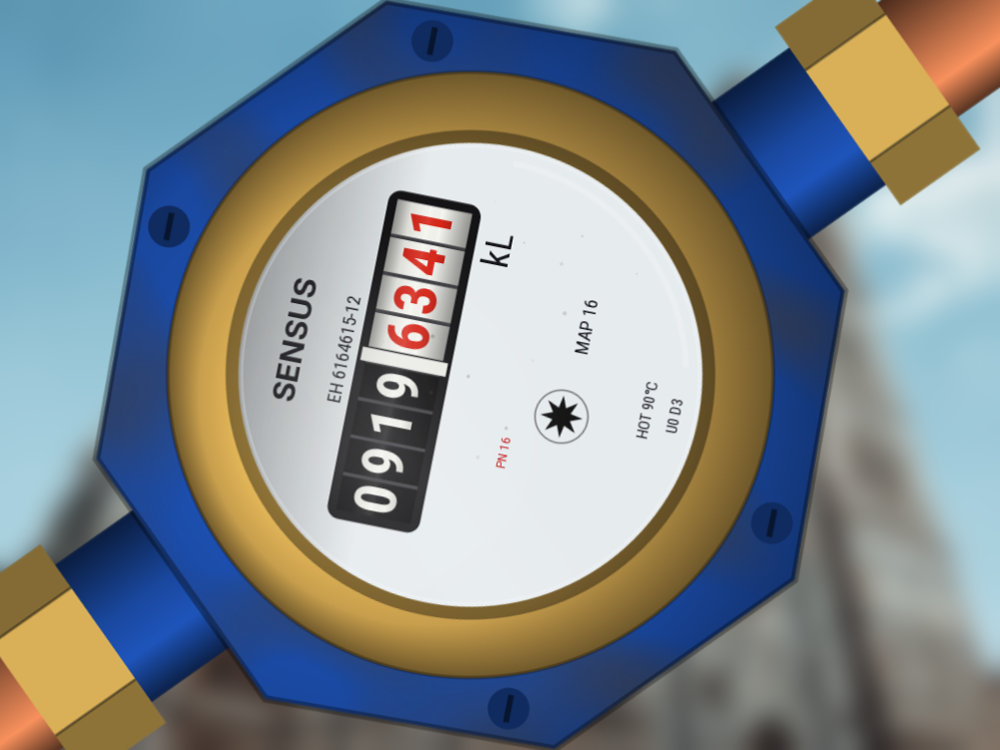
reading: 919.6341 kL
